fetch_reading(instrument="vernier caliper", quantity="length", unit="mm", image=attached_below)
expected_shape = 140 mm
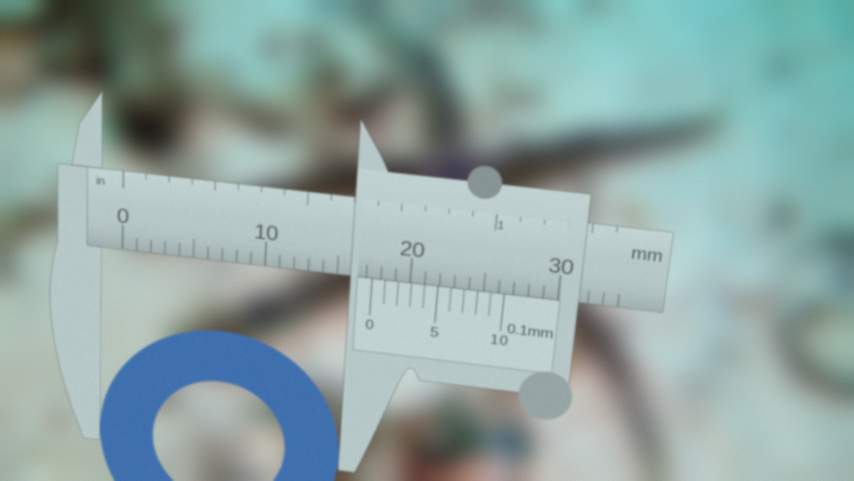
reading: 17.4 mm
